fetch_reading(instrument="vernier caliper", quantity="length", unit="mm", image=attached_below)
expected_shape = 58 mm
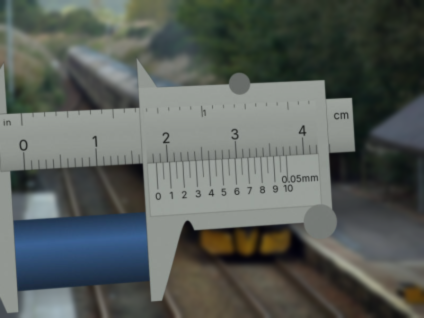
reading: 18.4 mm
